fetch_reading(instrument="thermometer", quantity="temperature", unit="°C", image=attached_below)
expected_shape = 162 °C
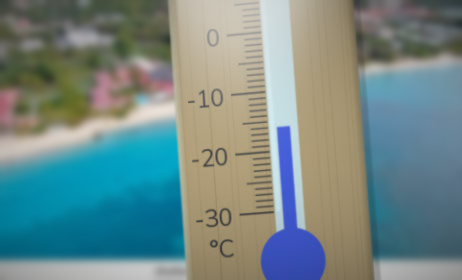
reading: -16 °C
